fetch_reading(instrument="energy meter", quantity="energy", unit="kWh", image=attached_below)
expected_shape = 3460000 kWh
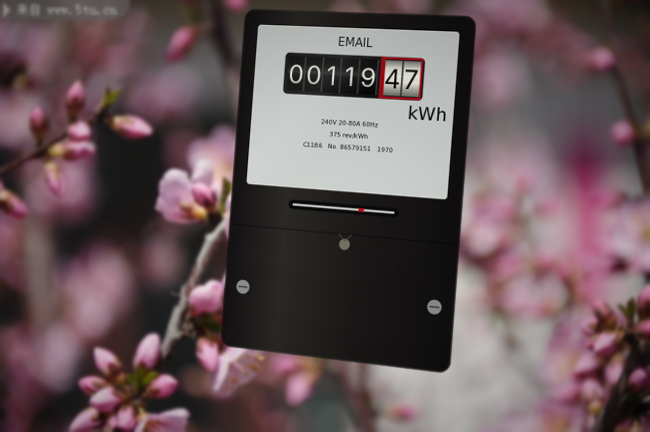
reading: 119.47 kWh
